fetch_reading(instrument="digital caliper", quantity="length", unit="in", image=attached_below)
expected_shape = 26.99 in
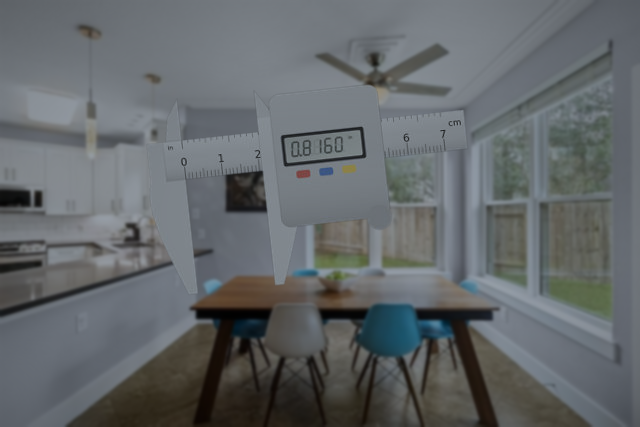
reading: 0.8160 in
